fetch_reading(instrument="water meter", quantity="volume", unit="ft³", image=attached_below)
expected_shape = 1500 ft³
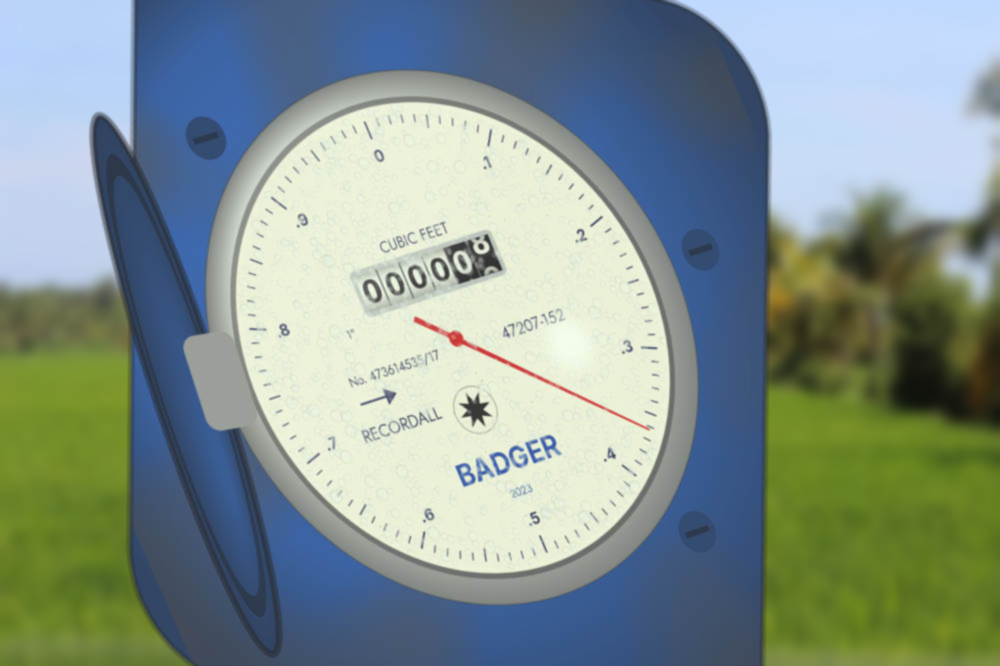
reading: 8.36 ft³
